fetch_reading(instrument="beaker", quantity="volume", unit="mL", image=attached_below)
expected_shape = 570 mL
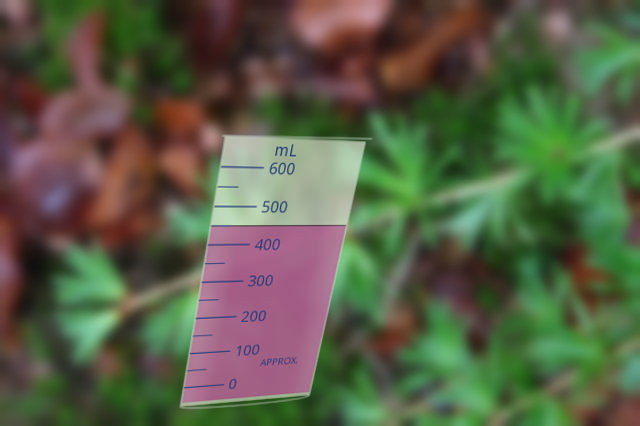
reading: 450 mL
